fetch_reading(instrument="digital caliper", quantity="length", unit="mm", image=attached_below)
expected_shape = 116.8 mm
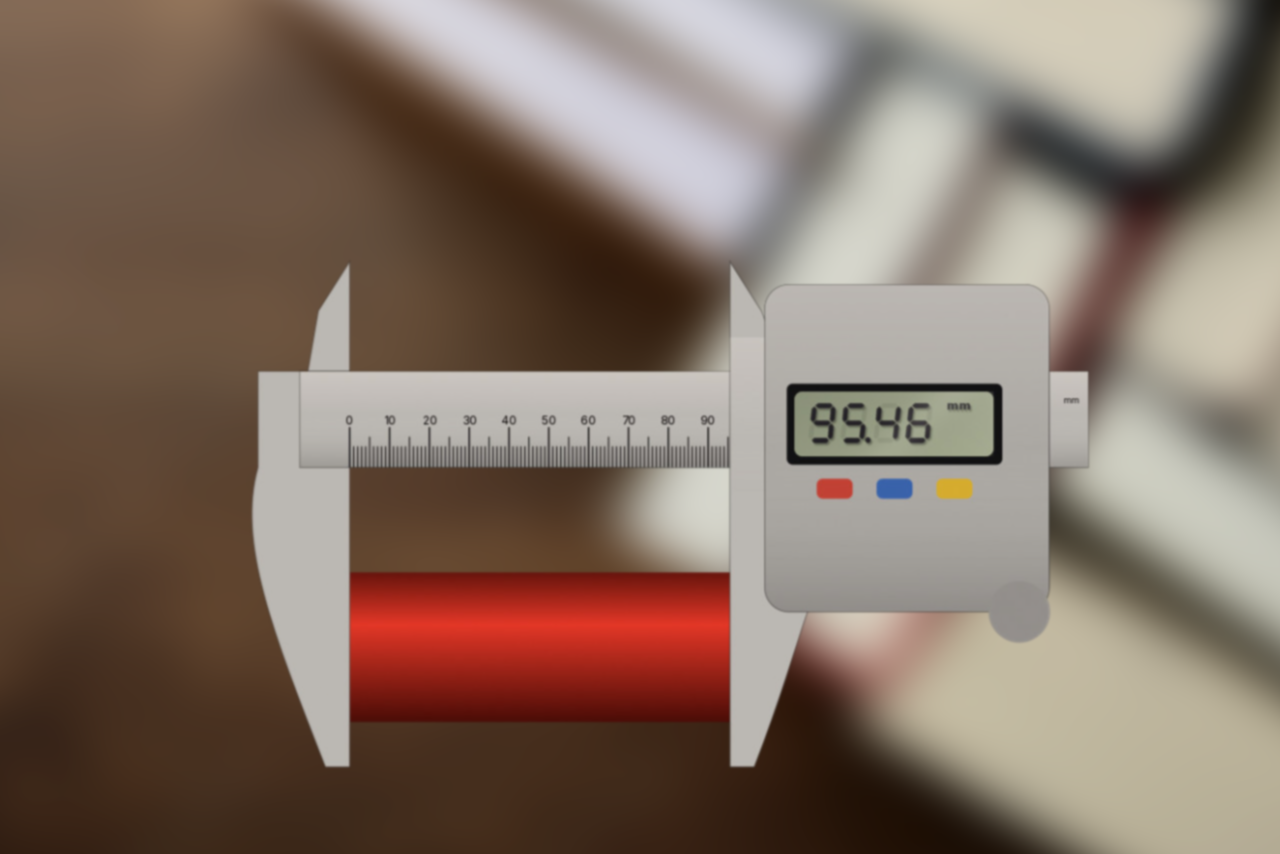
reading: 95.46 mm
